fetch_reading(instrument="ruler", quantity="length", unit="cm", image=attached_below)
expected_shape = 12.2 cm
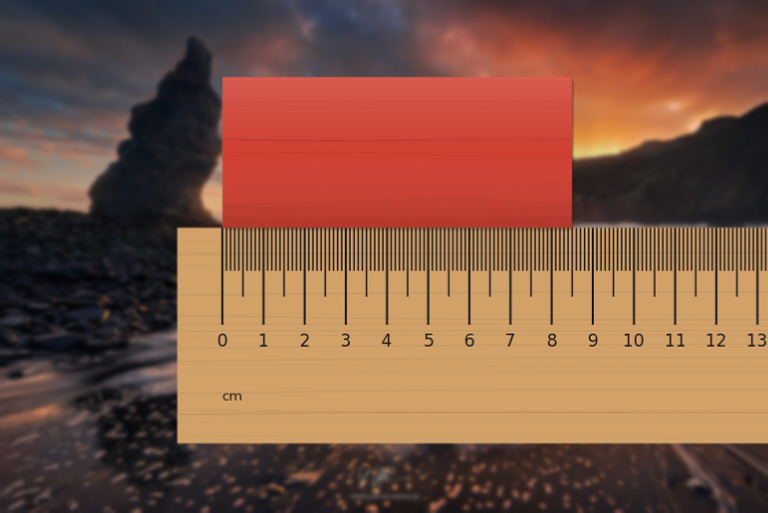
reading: 8.5 cm
